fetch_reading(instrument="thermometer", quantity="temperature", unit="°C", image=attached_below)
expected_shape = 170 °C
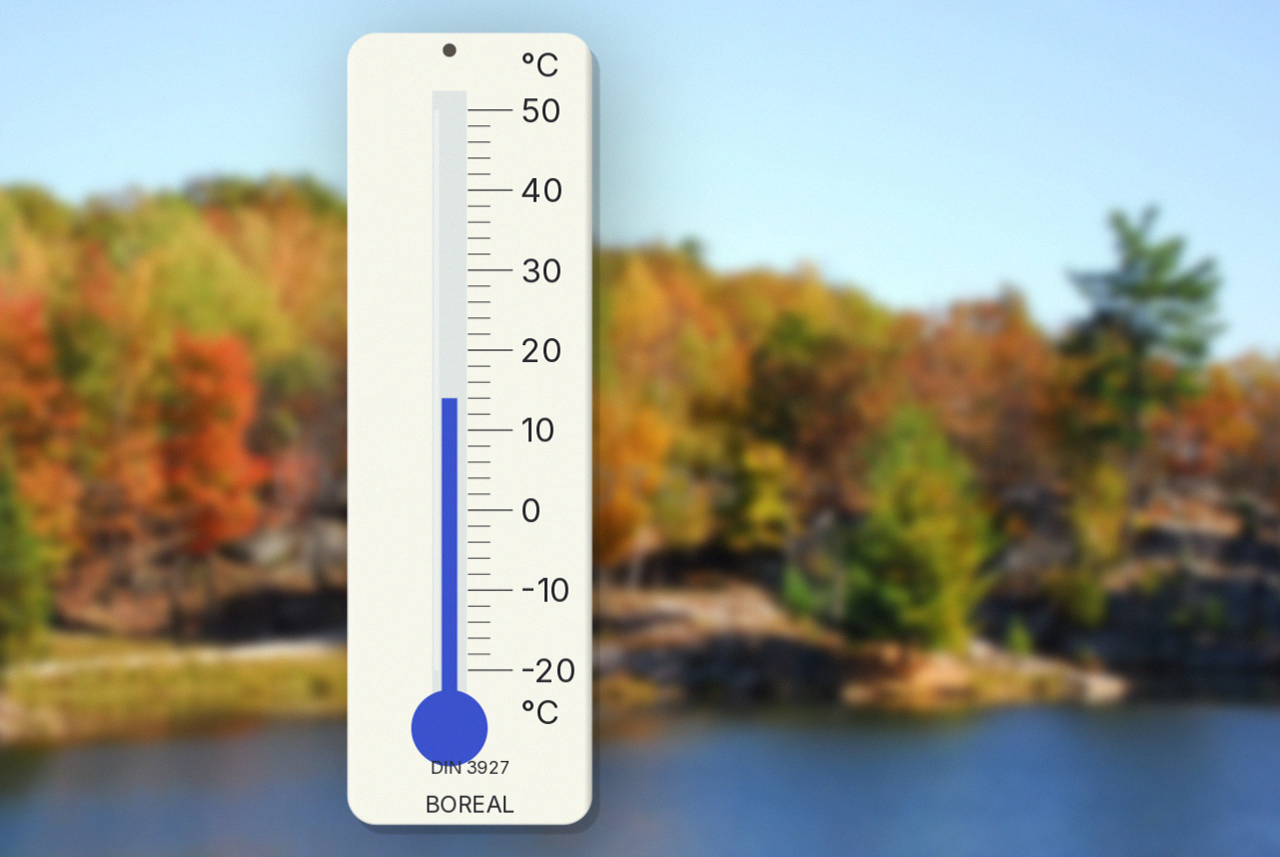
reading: 14 °C
